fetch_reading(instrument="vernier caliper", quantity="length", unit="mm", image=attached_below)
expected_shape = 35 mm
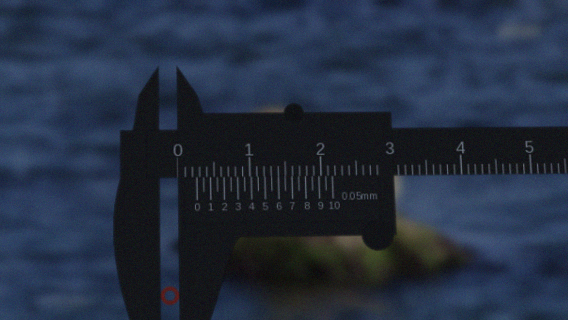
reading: 2.6 mm
